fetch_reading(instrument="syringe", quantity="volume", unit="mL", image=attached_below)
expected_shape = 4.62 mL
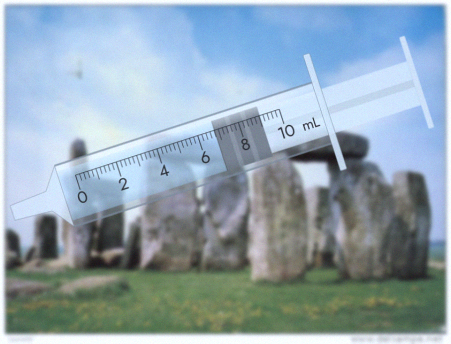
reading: 6.8 mL
